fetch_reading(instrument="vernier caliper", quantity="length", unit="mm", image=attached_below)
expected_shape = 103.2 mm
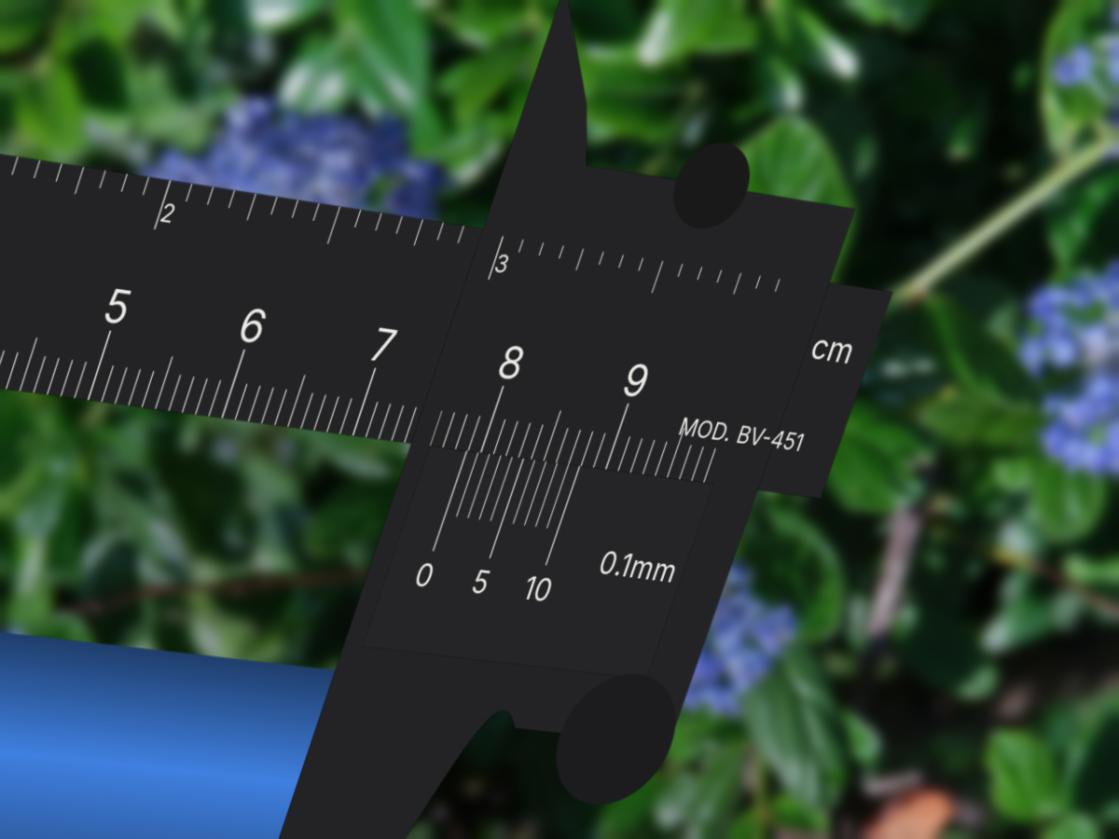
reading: 78.9 mm
